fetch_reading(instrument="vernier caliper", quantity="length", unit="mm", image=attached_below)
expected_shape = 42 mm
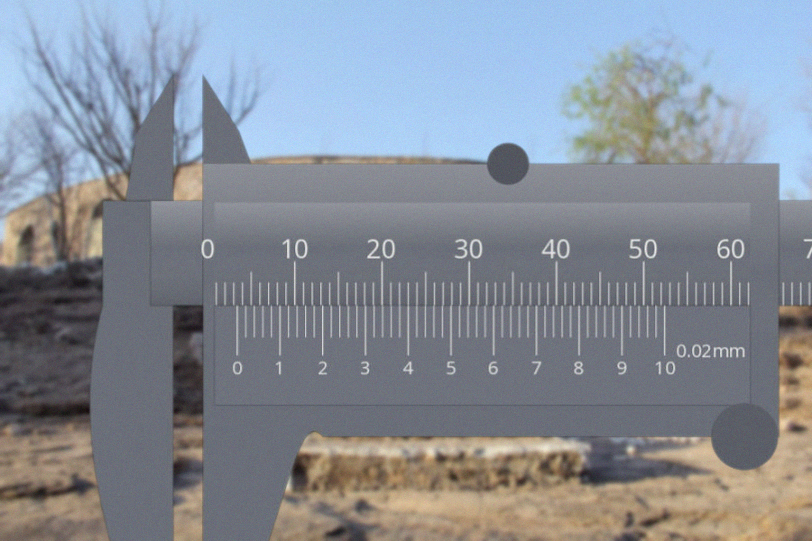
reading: 3.4 mm
